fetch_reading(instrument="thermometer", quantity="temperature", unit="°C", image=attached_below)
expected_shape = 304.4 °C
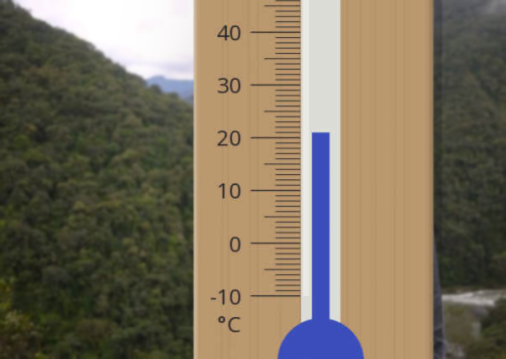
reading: 21 °C
